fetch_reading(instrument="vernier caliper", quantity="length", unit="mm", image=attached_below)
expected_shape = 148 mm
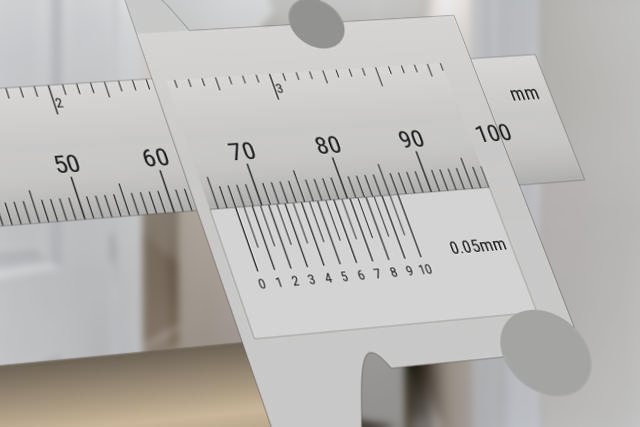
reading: 67.0 mm
